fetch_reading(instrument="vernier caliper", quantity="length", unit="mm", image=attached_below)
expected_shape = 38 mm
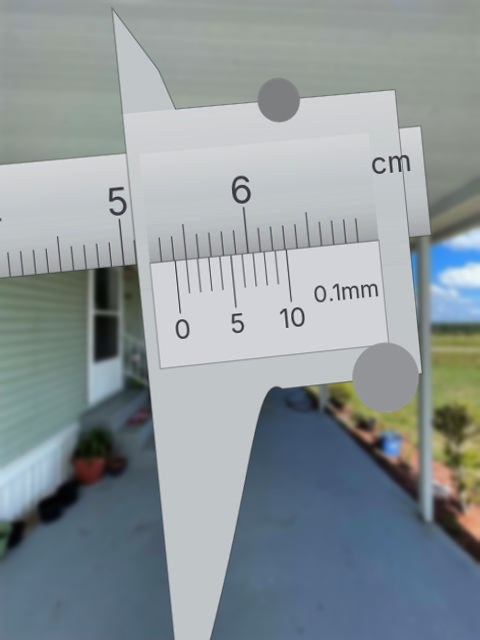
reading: 54.1 mm
